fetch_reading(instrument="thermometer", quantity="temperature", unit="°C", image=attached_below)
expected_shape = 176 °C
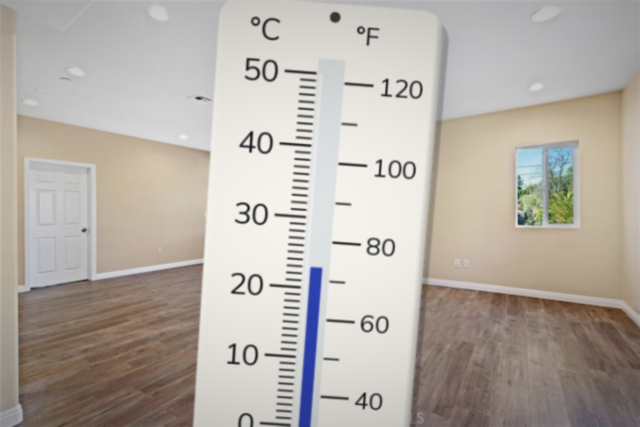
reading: 23 °C
